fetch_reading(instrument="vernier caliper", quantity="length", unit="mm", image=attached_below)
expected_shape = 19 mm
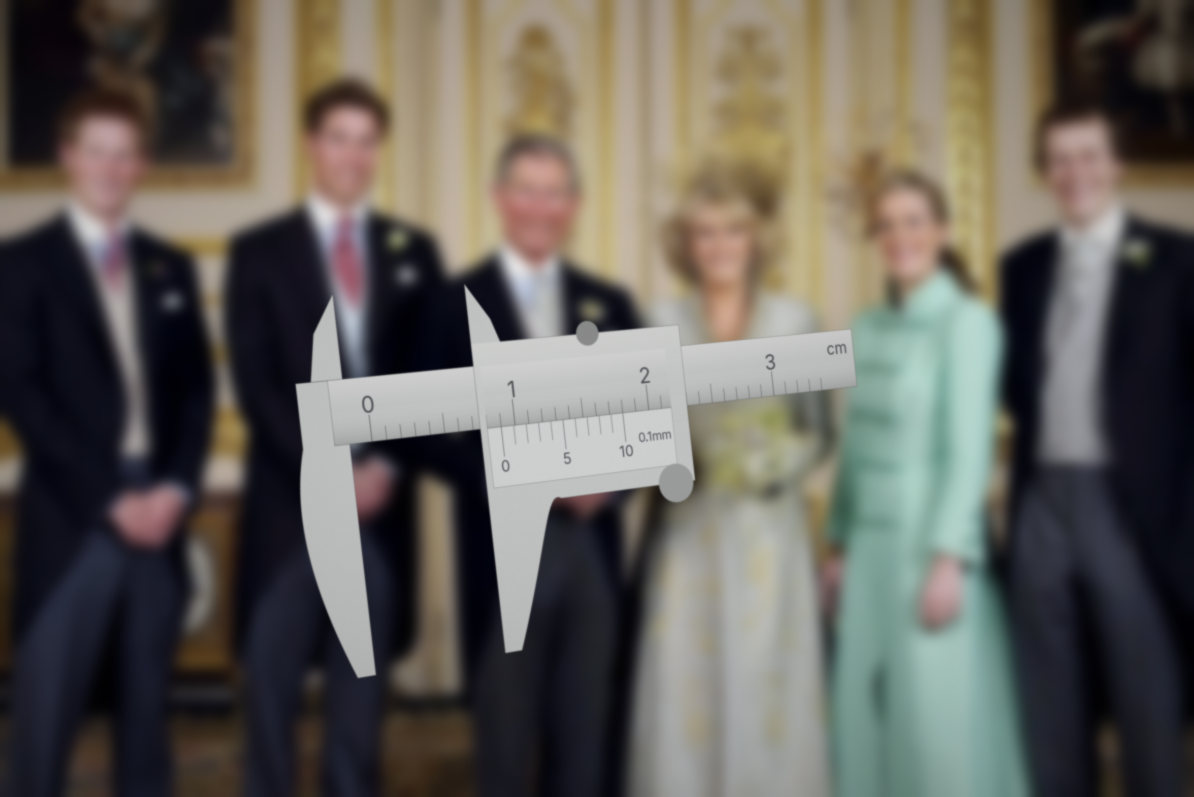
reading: 9.0 mm
